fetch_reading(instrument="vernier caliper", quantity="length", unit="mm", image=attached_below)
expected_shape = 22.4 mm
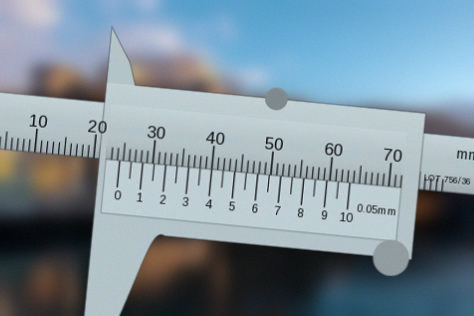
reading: 24.4 mm
